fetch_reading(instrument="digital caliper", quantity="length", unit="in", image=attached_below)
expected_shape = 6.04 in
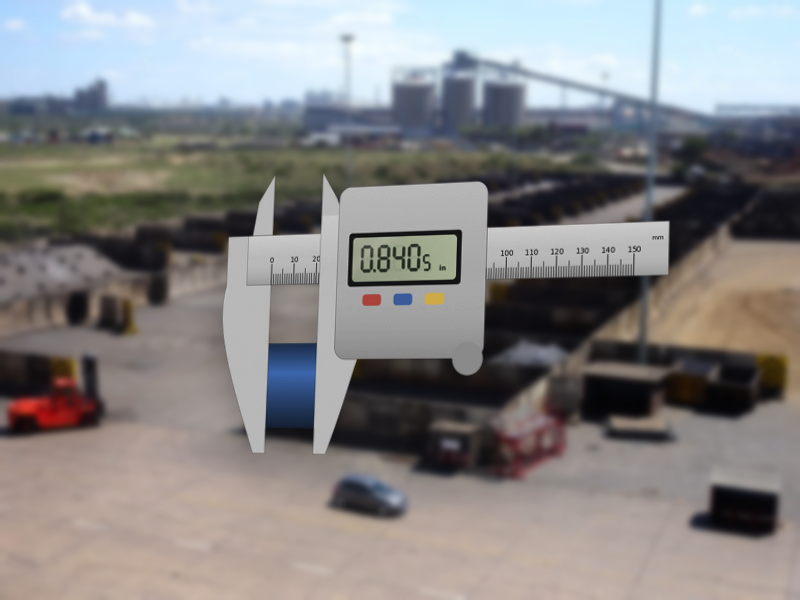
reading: 0.8405 in
